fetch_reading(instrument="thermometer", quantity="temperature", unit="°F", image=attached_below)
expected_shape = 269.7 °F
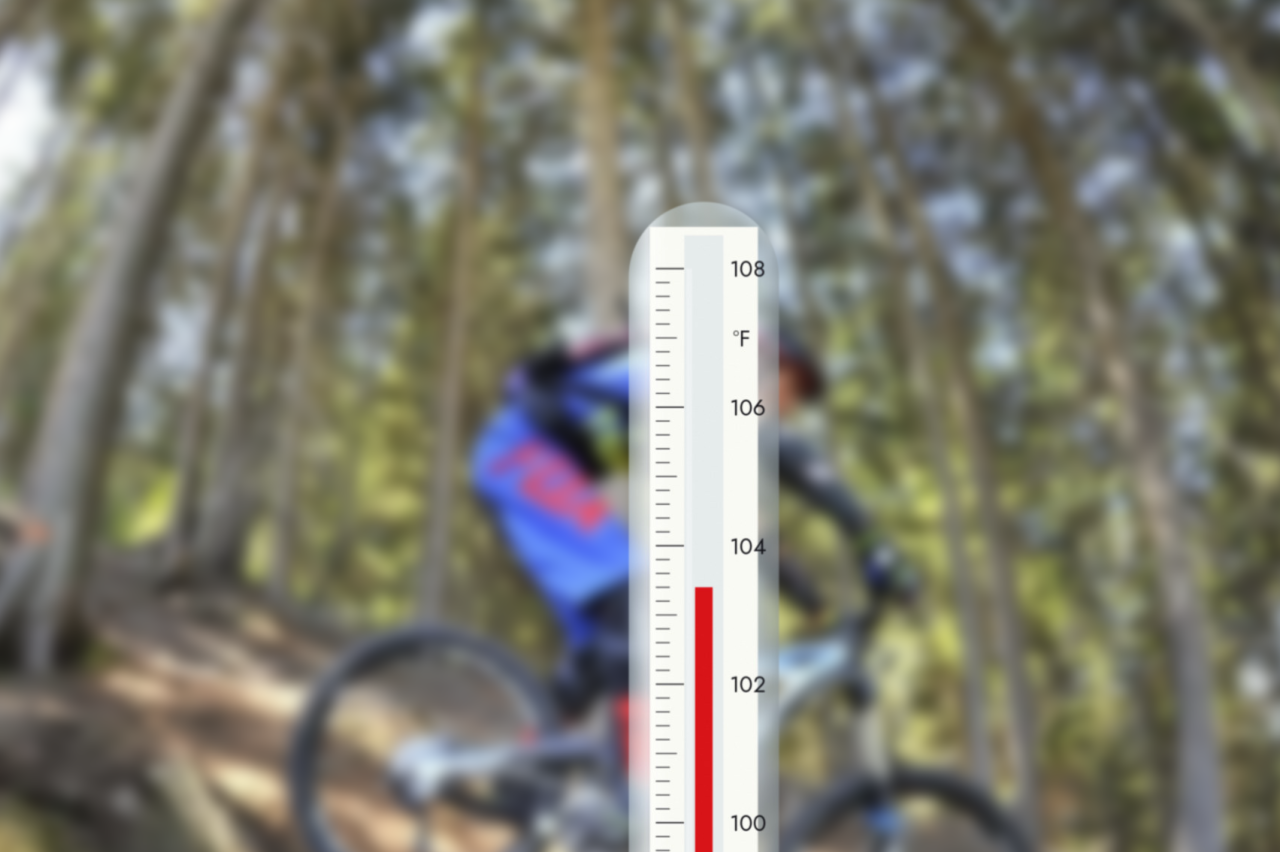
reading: 103.4 °F
